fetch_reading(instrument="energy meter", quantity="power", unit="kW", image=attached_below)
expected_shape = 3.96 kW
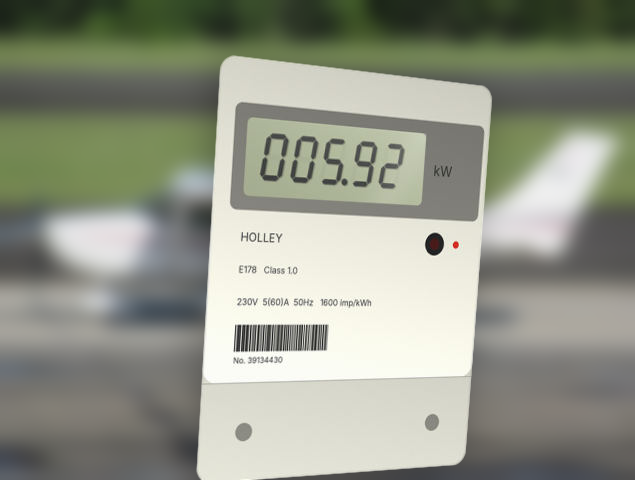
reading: 5.92 kW
